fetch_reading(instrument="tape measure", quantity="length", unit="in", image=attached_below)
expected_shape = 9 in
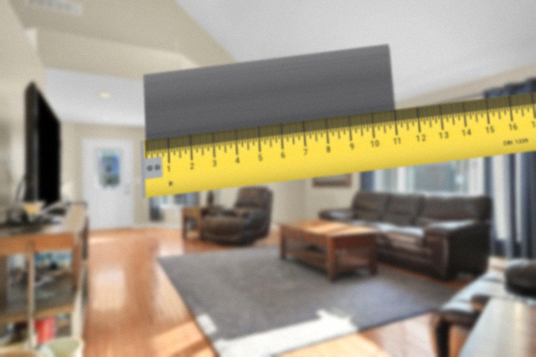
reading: 11 in
